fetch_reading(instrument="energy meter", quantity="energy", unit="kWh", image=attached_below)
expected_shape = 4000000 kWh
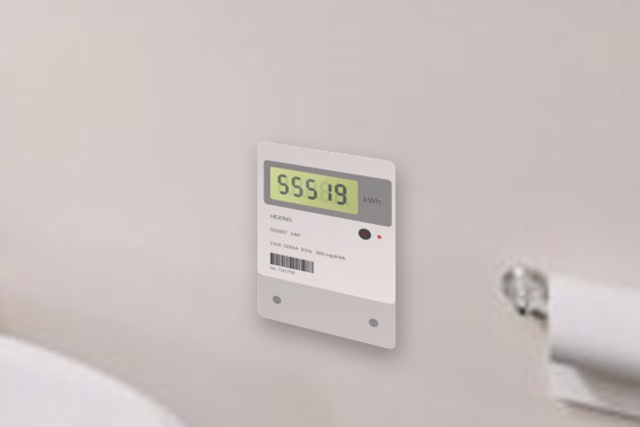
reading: 55519 kWh
